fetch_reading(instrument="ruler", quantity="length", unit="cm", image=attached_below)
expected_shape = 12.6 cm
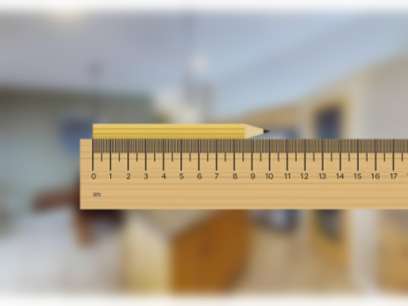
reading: 10 cm
